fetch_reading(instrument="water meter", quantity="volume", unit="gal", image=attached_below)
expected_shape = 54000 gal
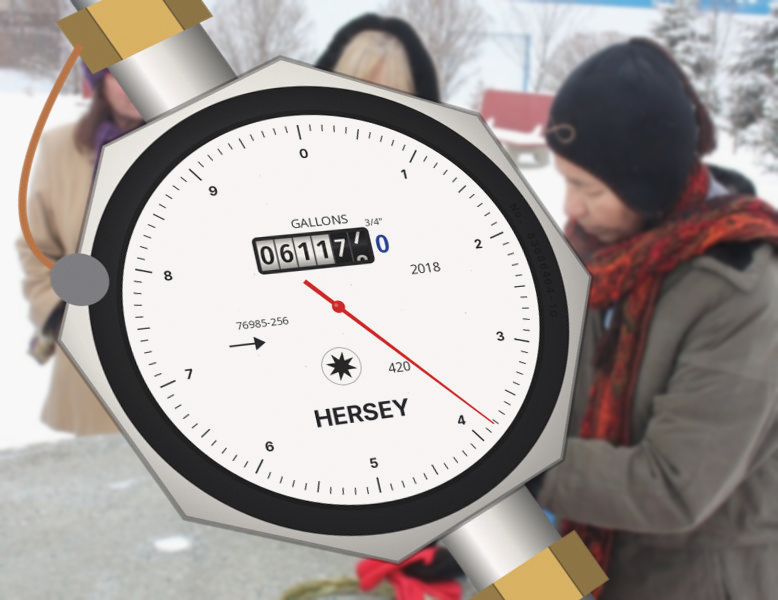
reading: 611773.8 gal
